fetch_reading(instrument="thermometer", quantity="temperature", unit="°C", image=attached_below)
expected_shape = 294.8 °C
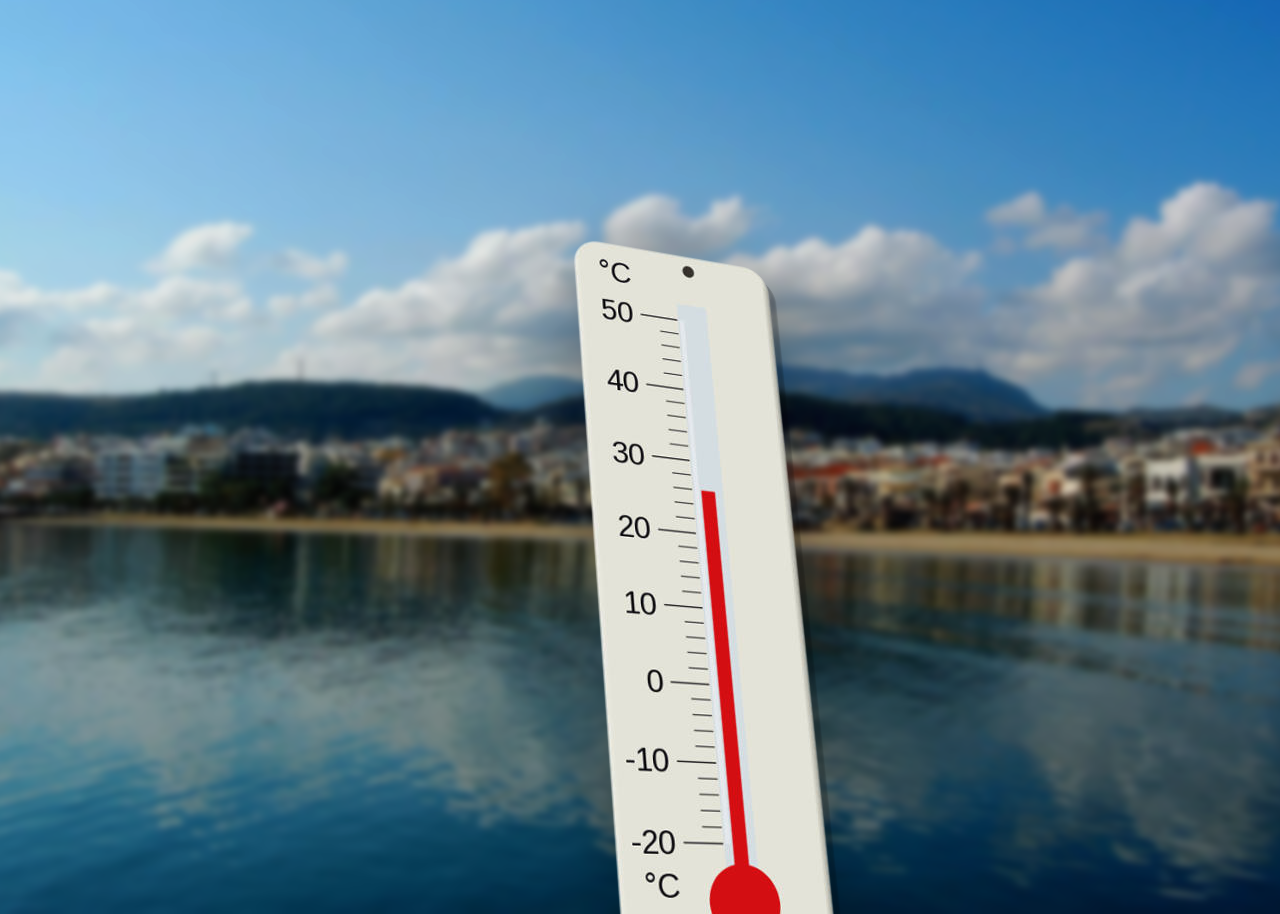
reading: 26 °C
